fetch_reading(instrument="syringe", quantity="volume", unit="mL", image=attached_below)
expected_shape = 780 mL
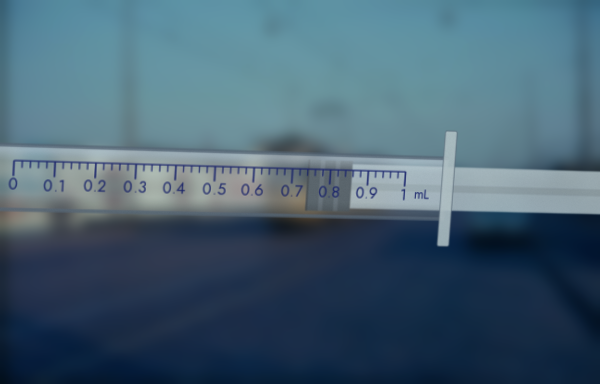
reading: 0.74 mL
